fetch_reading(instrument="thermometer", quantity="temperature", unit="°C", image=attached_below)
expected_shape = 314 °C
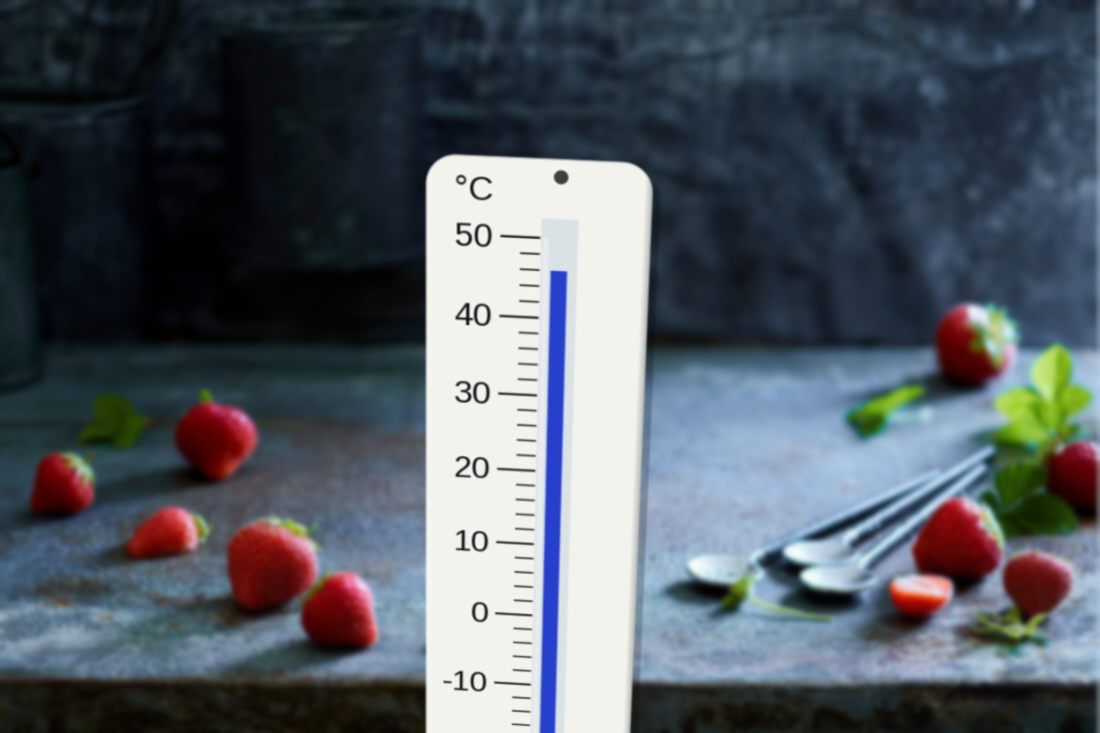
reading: 46 °C
